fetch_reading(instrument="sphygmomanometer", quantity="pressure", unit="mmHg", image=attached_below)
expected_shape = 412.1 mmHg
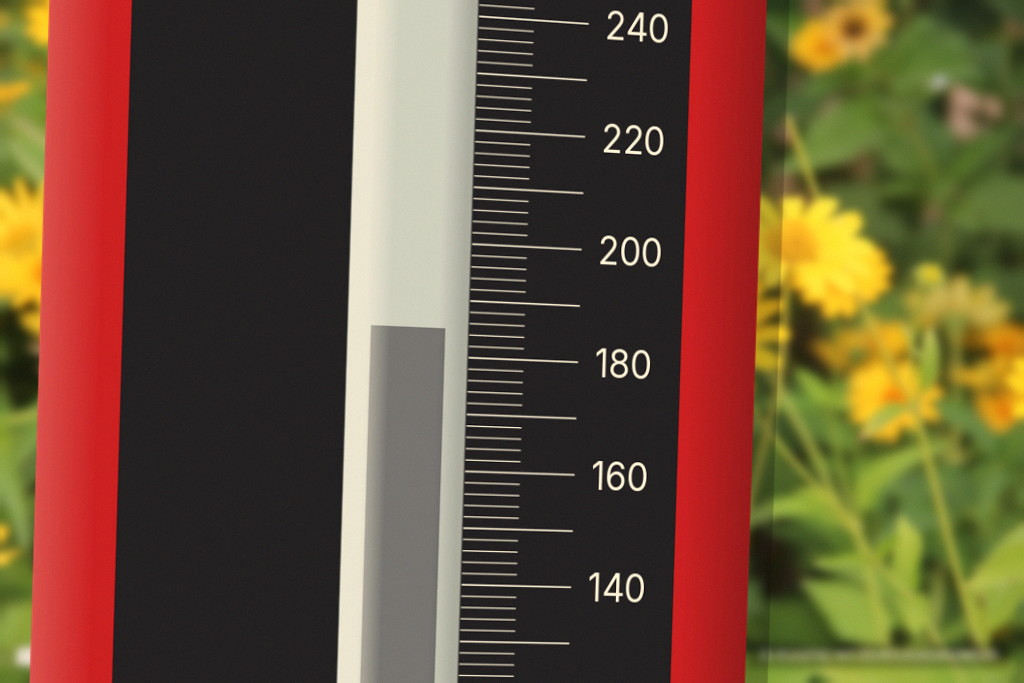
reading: 185 mmHg
